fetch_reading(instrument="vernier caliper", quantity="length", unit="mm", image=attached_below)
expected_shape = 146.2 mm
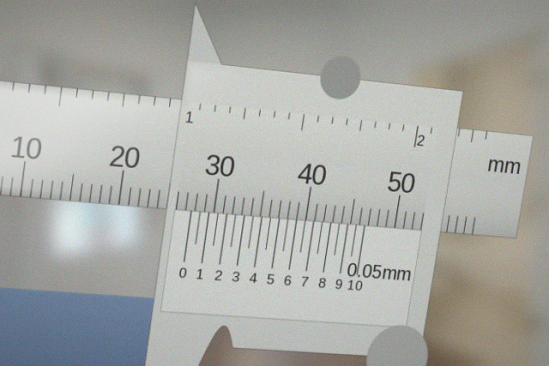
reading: 27.6 mm
